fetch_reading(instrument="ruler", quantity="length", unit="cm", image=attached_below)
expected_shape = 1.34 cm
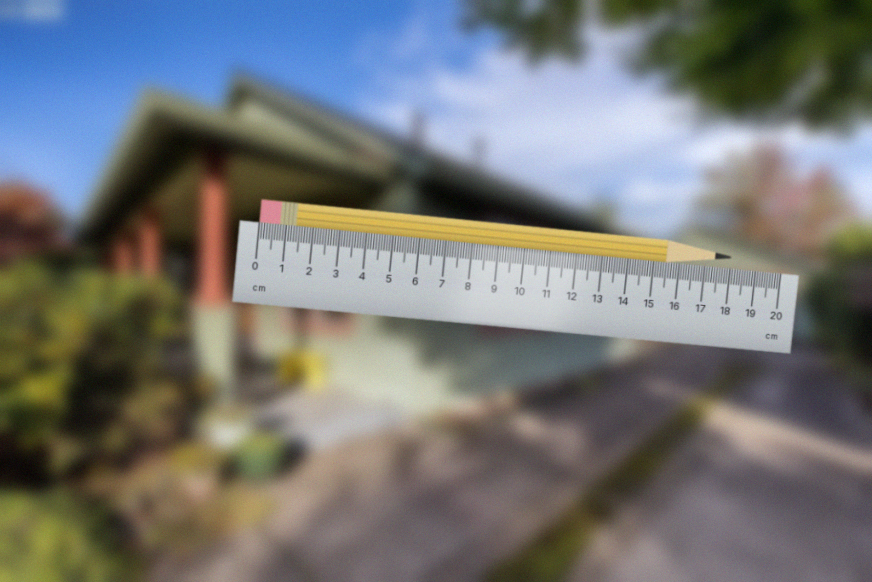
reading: 18 cm
